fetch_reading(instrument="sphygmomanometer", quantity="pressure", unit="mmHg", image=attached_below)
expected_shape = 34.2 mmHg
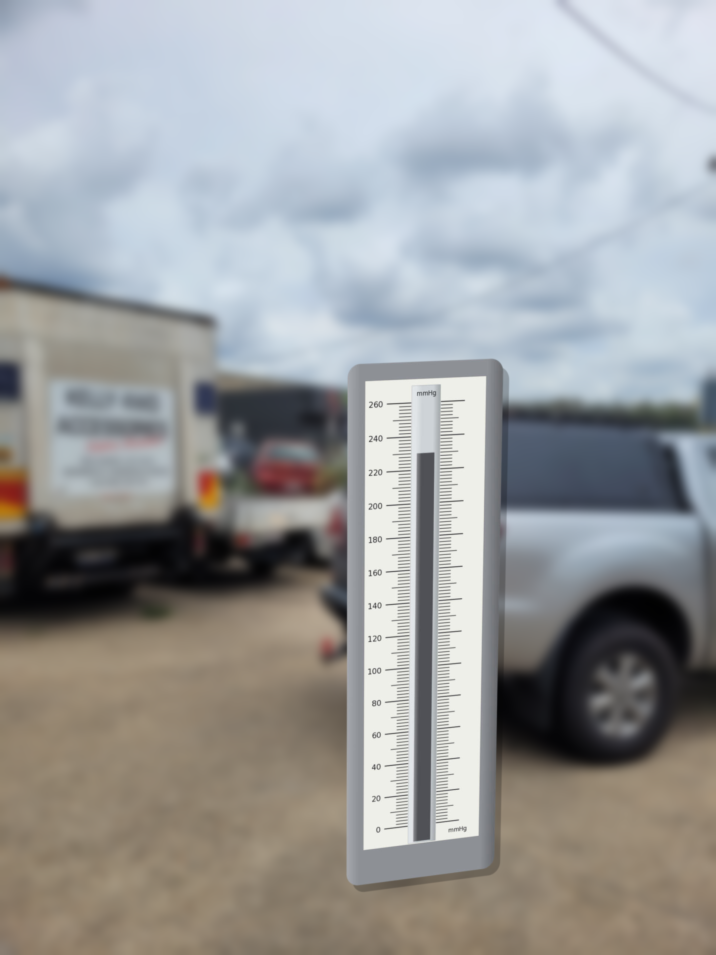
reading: 230 mmHg
